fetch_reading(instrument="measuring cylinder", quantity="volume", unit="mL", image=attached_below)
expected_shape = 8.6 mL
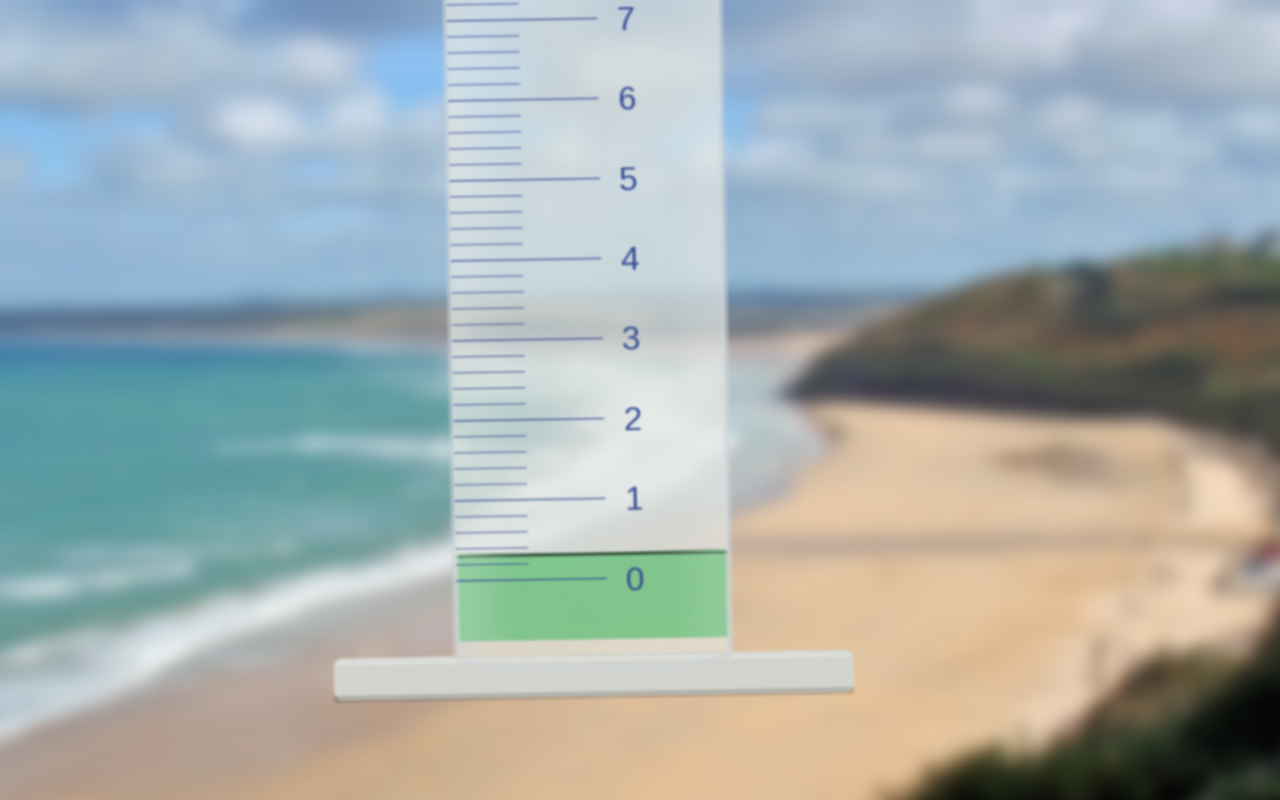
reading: 0.3 mL
